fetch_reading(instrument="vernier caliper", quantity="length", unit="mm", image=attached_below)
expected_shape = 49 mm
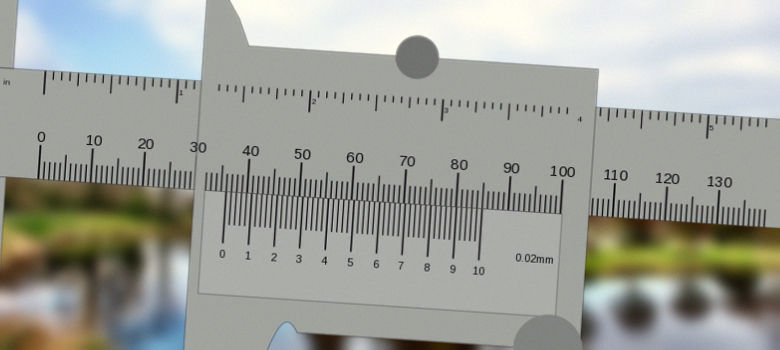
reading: 36.0 mm
